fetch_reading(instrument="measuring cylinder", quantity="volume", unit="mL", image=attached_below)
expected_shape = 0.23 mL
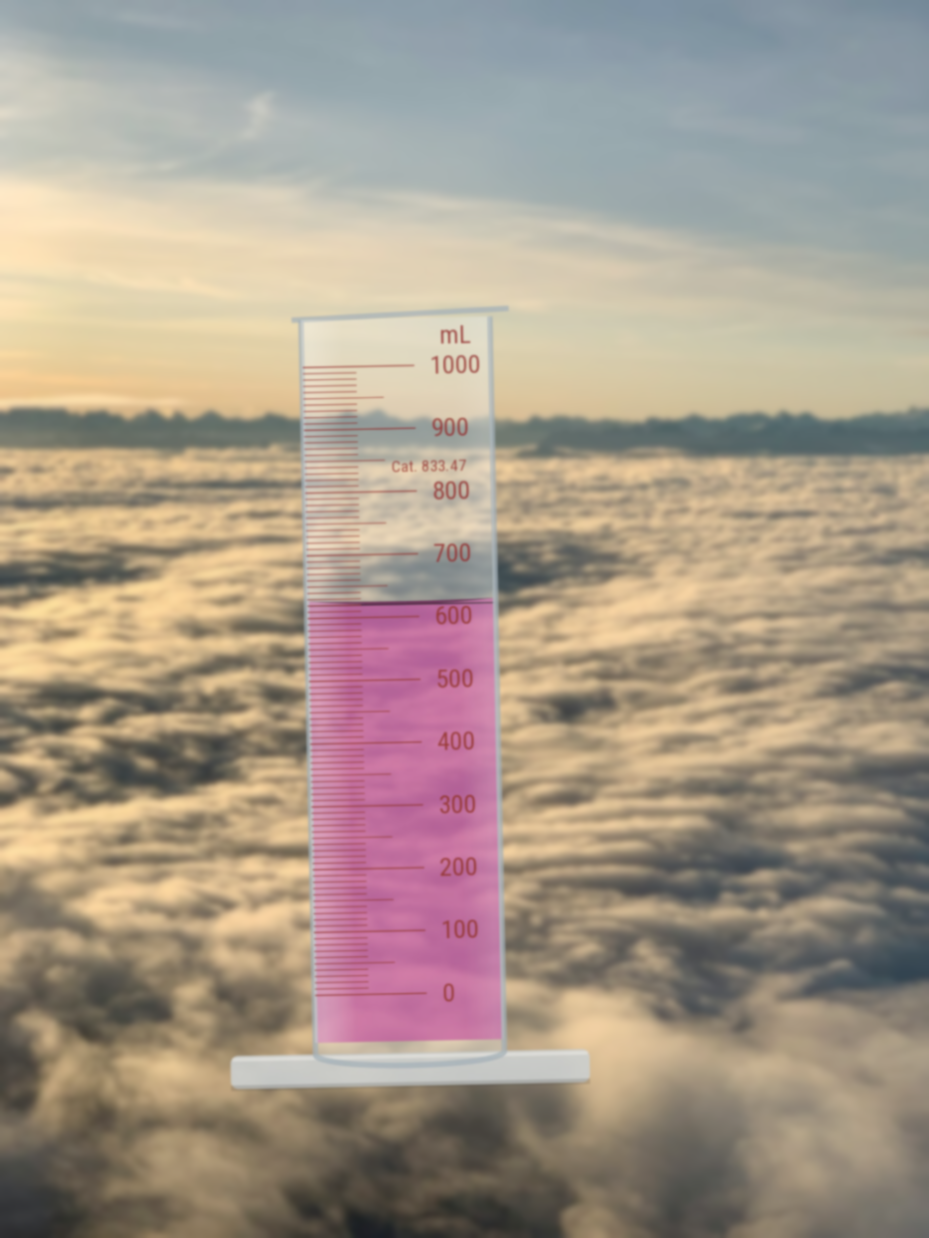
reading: 620 mL
